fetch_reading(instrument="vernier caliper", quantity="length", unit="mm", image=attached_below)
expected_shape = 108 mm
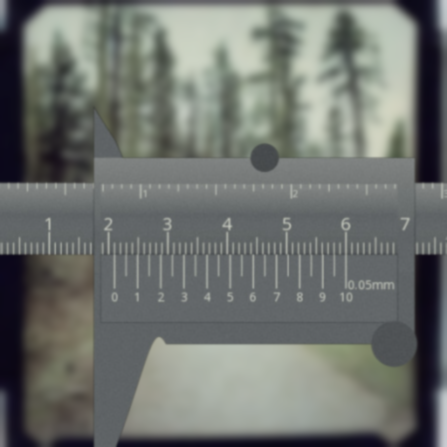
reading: 21.0 mm
